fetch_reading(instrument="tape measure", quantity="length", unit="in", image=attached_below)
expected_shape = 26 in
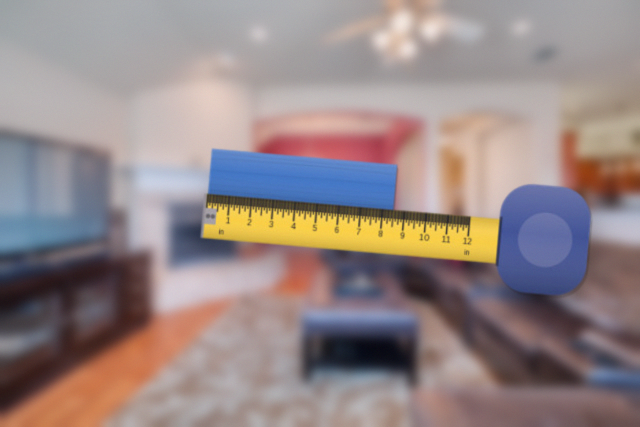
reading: 8.5 in
